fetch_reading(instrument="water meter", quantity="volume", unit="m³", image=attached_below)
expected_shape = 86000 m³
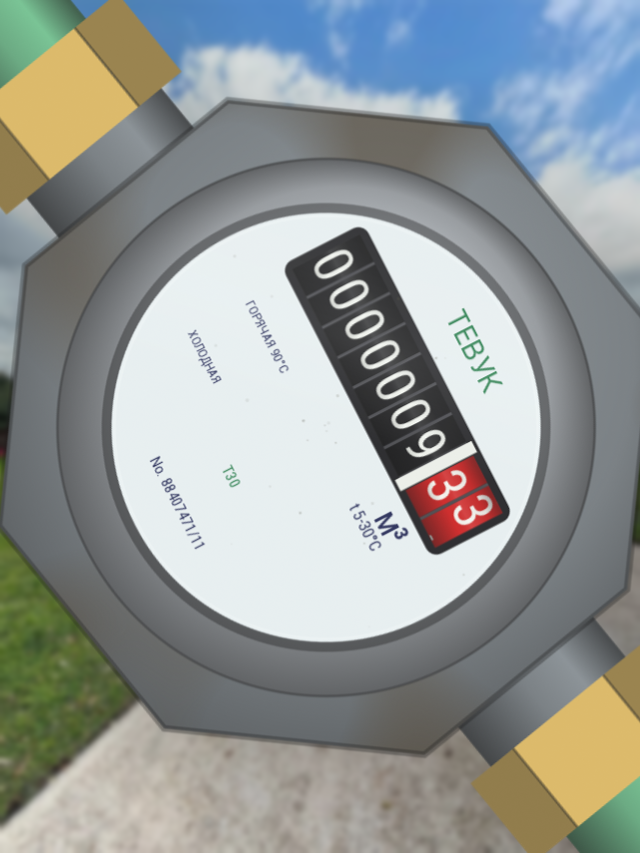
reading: 9.33 m³
